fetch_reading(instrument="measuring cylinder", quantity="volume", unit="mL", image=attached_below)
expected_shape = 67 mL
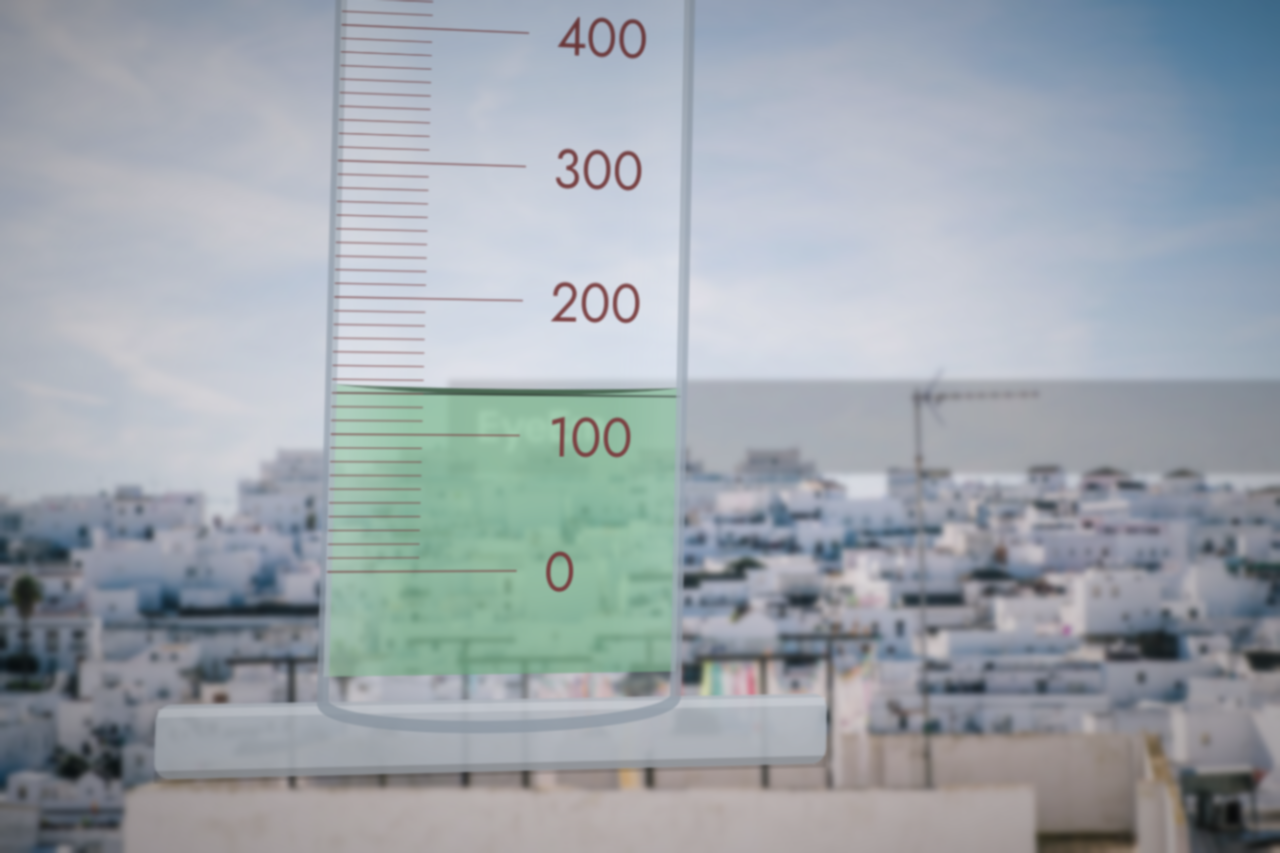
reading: 130 mL
